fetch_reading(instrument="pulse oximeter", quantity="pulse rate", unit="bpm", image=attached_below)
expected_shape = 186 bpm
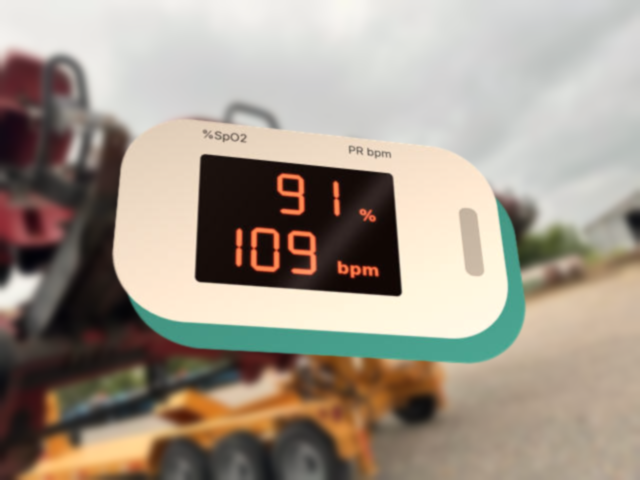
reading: 109 bpm
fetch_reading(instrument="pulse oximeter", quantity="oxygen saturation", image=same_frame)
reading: 91 %
